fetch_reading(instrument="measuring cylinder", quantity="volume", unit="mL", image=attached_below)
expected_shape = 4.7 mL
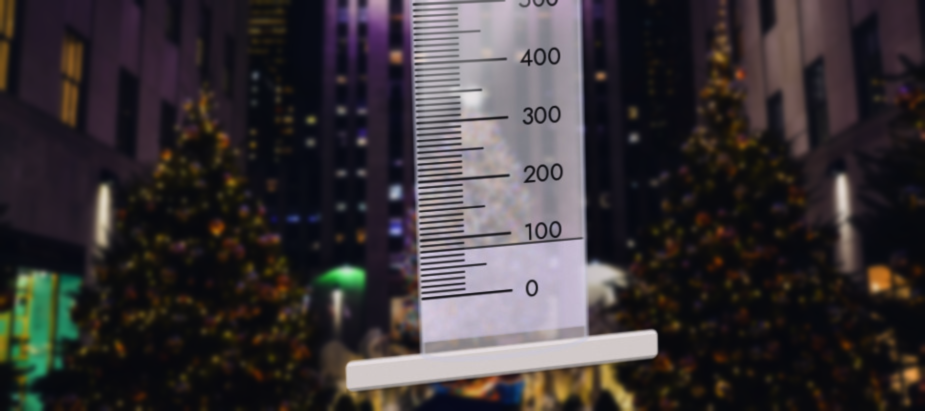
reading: 80 mL
